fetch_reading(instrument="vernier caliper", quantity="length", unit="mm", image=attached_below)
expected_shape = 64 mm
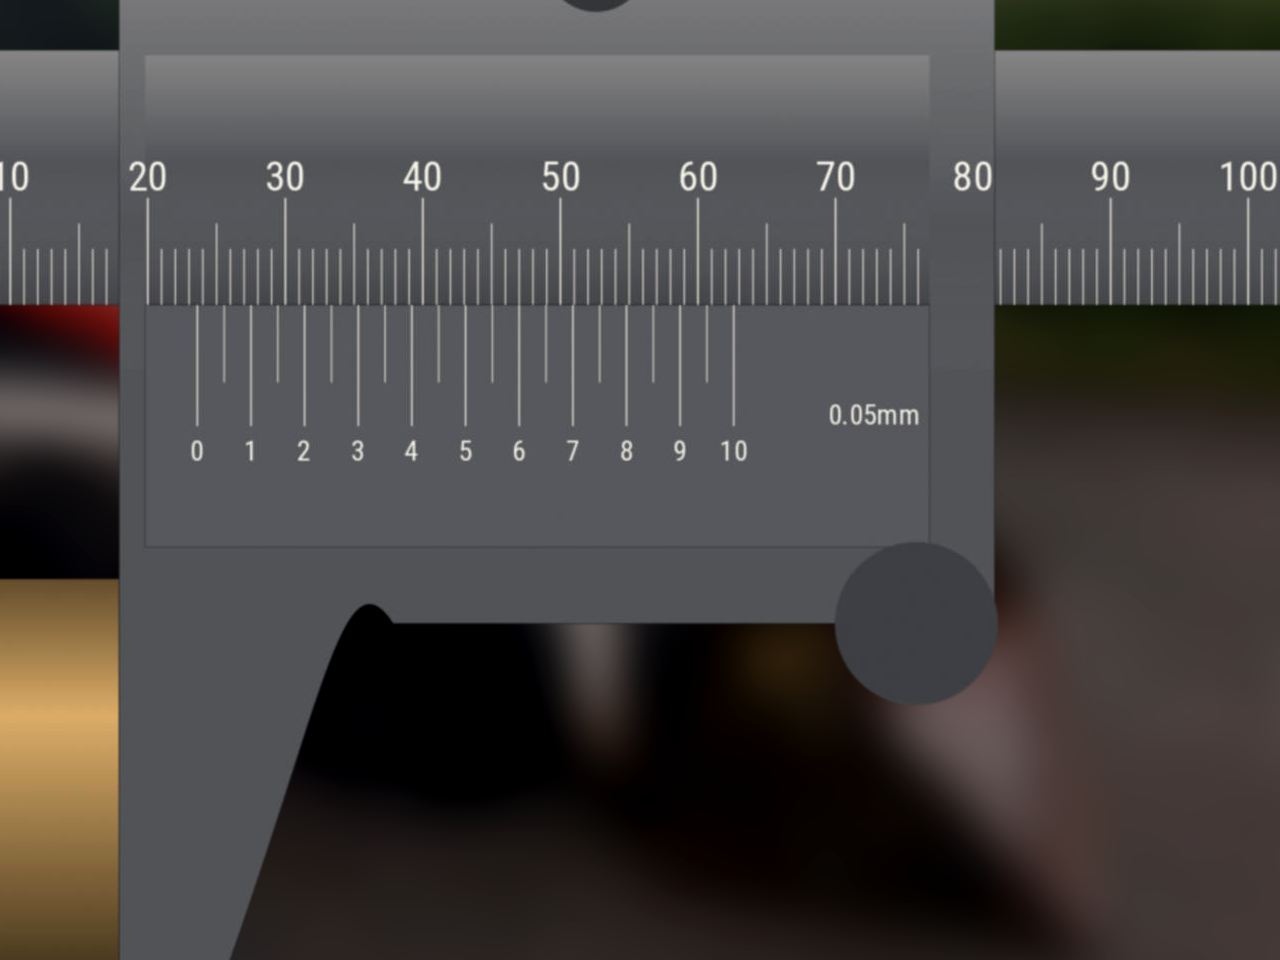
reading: 23.6 mm
